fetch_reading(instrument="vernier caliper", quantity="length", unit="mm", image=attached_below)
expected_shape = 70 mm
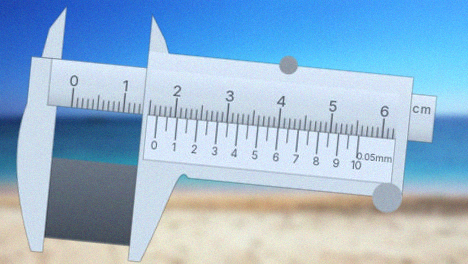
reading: 16.5 mm
